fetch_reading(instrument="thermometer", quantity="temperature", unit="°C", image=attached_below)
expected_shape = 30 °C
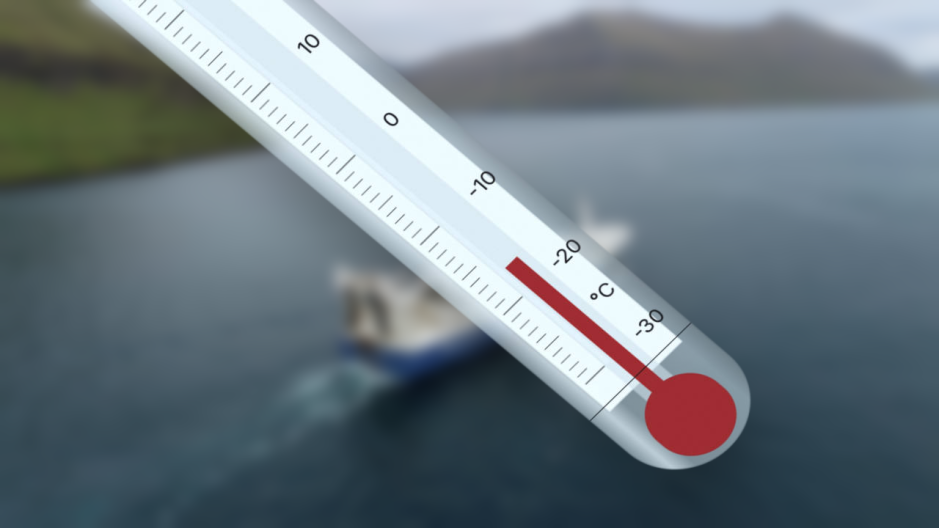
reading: -17 °C
